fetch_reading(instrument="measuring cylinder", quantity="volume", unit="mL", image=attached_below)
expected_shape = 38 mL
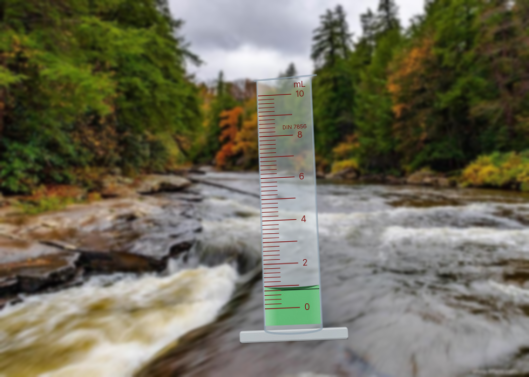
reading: 0.8 mL
